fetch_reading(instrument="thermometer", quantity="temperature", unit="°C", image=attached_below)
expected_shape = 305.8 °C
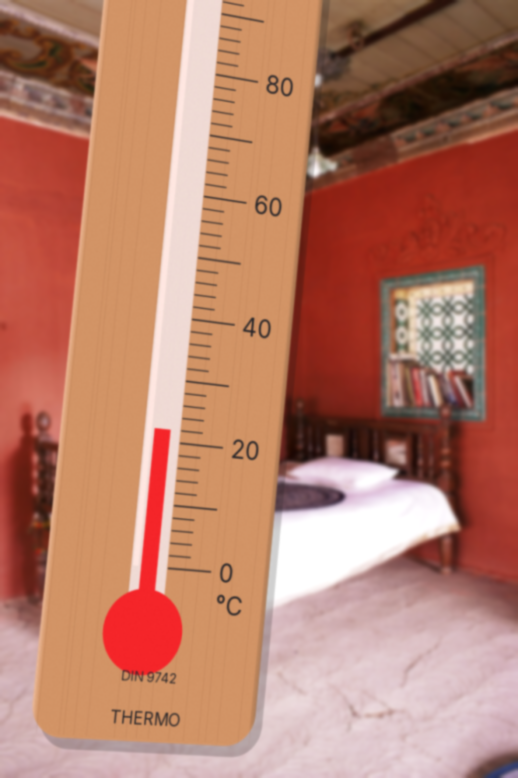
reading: 22 °C
